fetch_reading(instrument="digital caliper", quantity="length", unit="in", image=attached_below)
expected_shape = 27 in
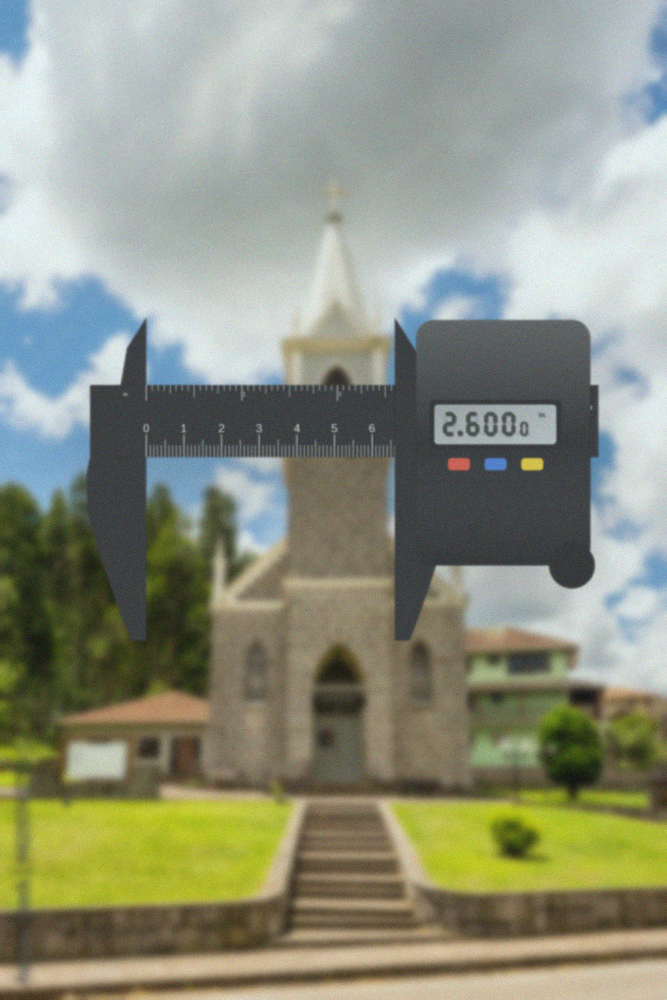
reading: 2.6000 in
